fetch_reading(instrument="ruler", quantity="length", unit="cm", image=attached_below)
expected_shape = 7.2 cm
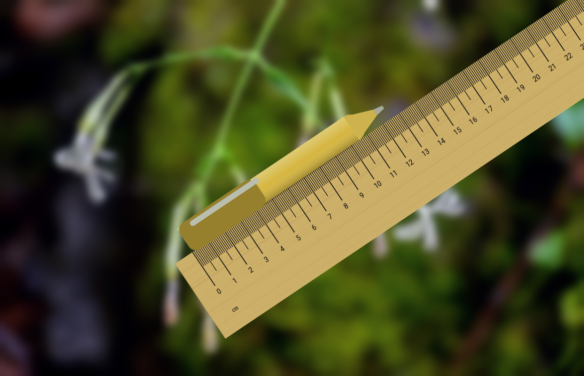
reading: 12.5 cm
